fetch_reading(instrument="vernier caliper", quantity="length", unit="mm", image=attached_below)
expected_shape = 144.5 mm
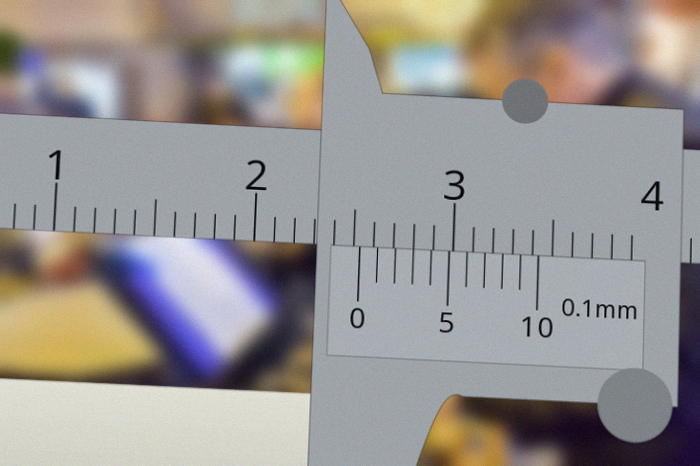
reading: 25.3 mm
